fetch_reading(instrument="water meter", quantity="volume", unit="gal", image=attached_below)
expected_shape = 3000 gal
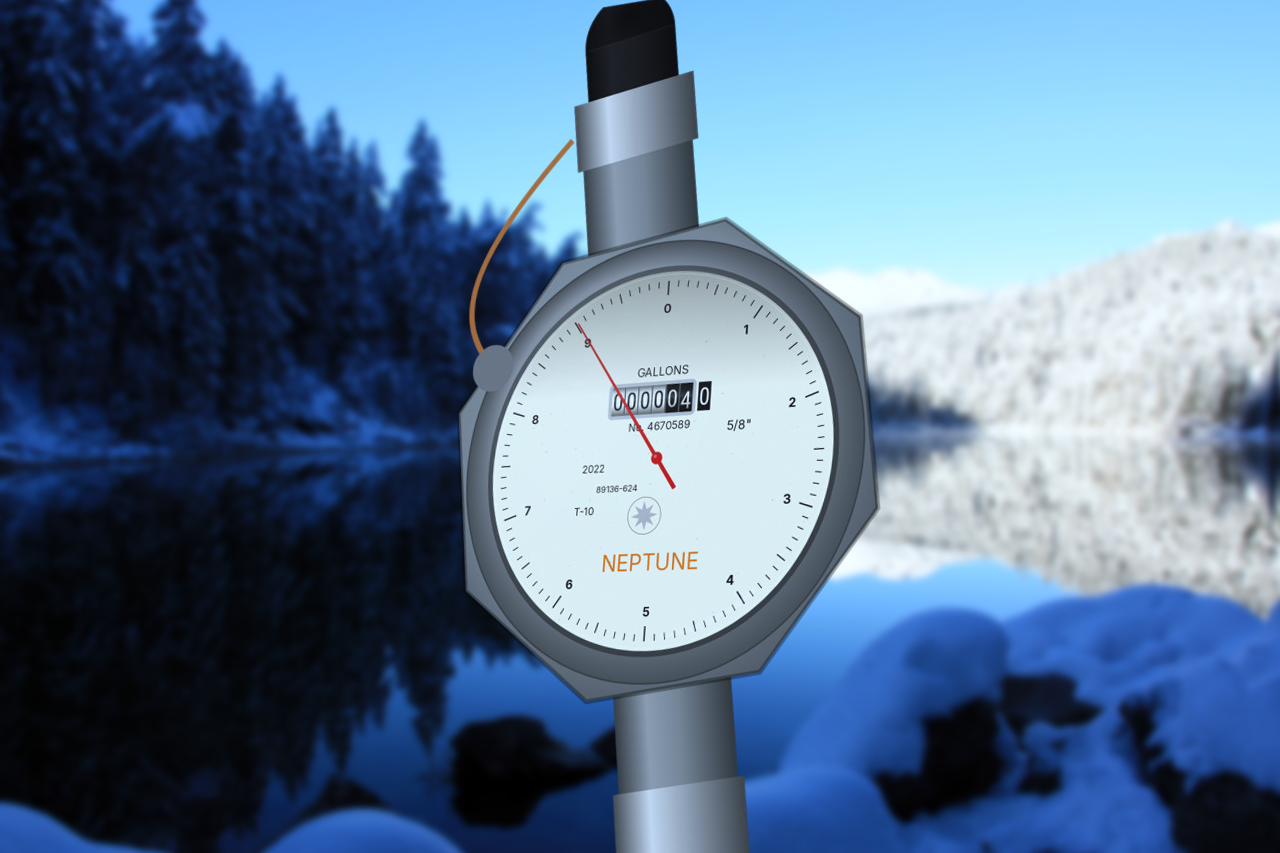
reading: 39.0 gal
